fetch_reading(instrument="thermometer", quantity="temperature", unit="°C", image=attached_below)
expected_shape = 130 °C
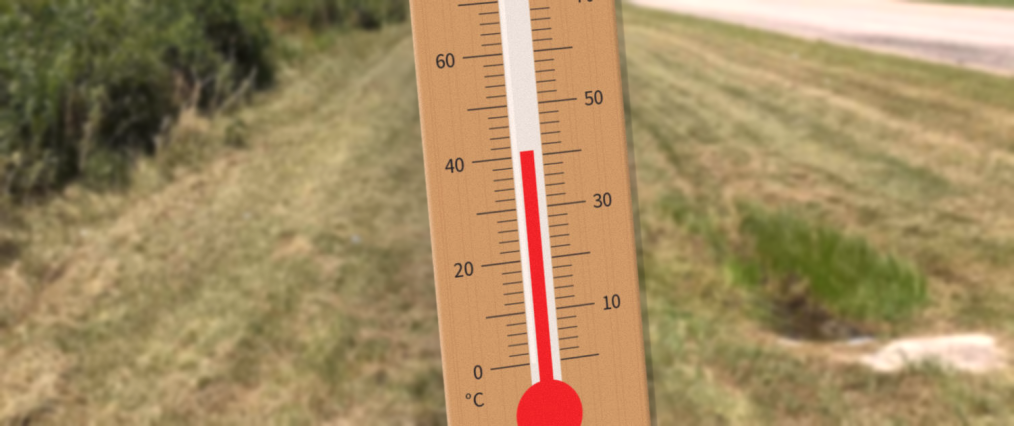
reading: 41 °C
